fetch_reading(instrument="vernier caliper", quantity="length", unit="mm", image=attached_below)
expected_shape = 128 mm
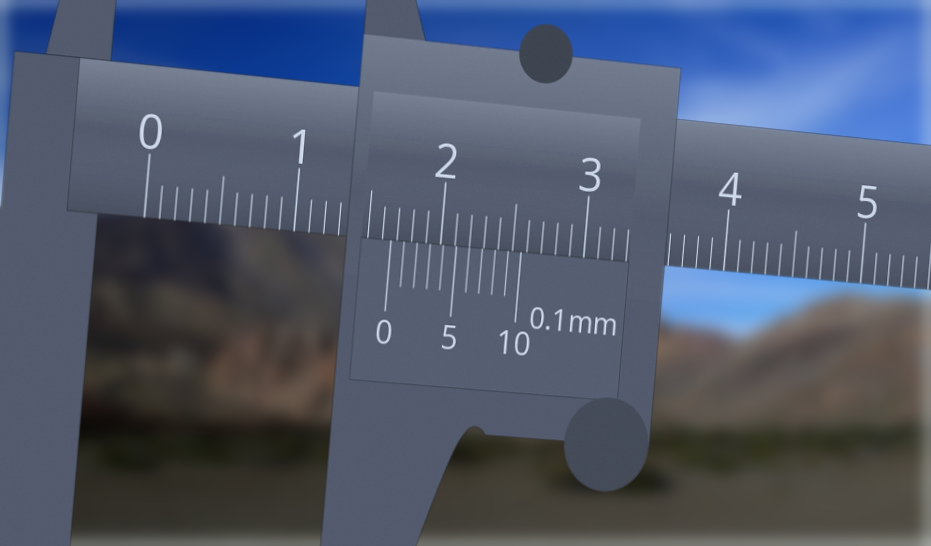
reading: 16.6 mm
